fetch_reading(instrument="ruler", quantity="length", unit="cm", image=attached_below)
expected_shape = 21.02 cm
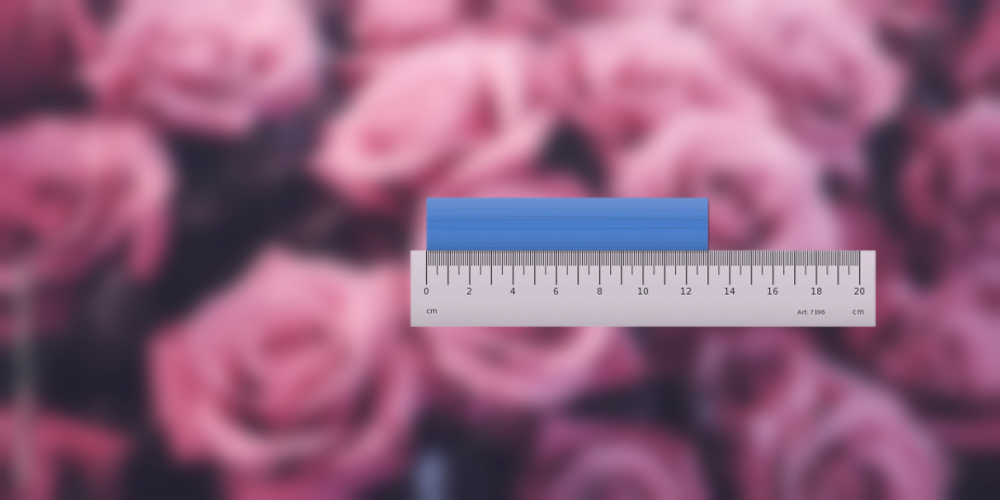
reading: 13 cm
